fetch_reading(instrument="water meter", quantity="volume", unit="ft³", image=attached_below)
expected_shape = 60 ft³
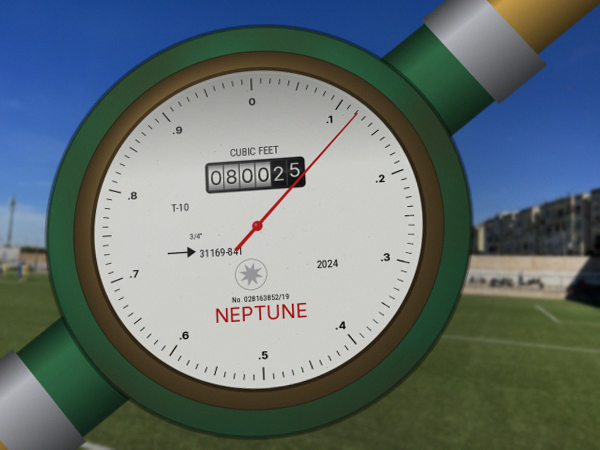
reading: 80025.12 ft³
